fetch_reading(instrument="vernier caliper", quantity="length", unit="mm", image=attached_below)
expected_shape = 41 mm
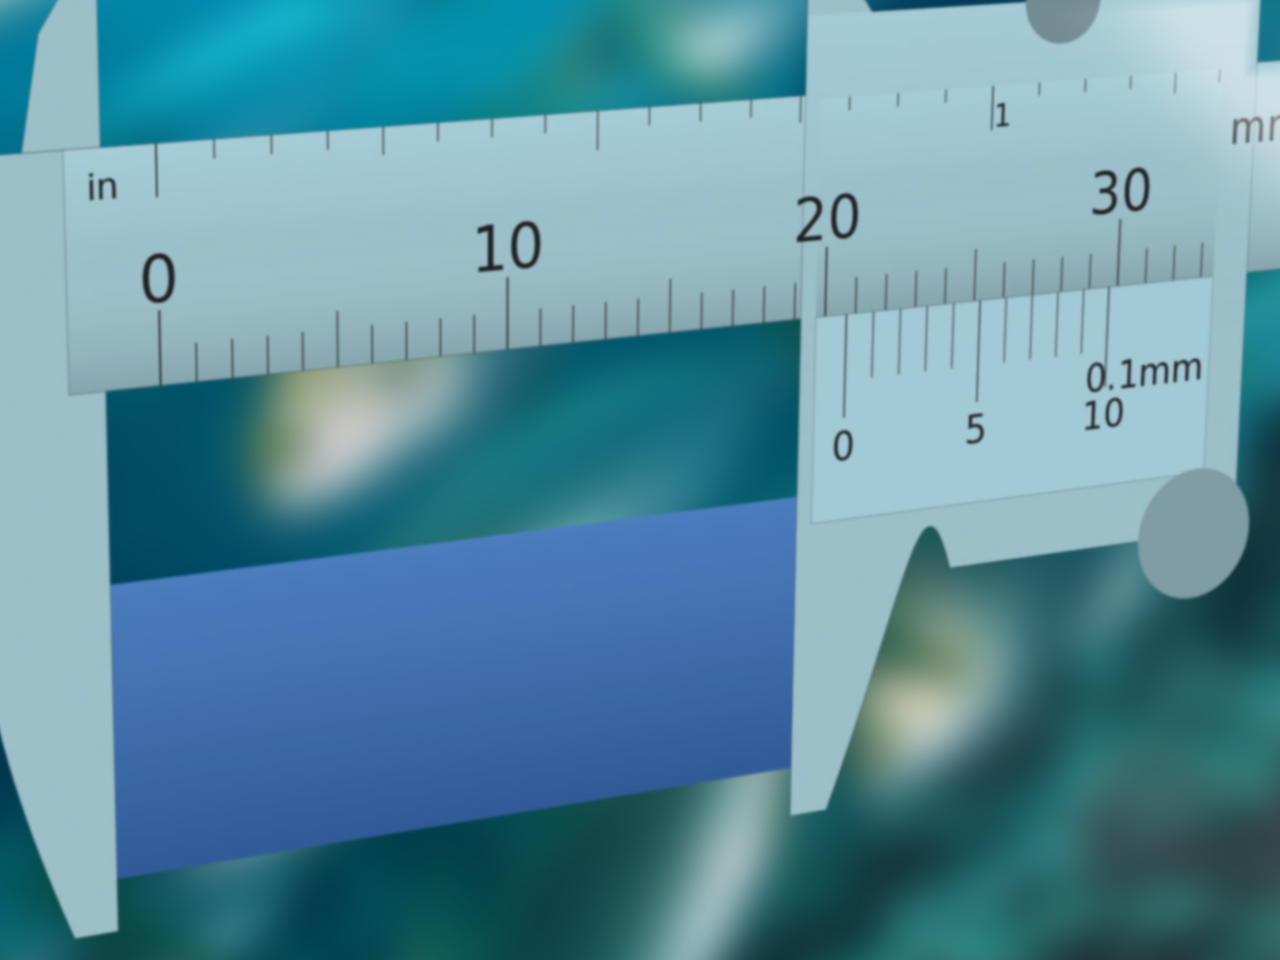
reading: 20.7 mm
